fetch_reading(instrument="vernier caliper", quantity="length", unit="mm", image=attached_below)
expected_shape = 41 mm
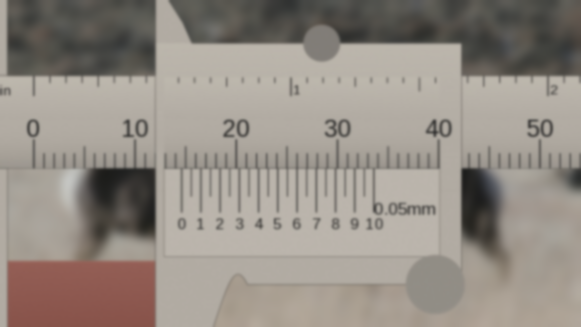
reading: 14.6 mm
